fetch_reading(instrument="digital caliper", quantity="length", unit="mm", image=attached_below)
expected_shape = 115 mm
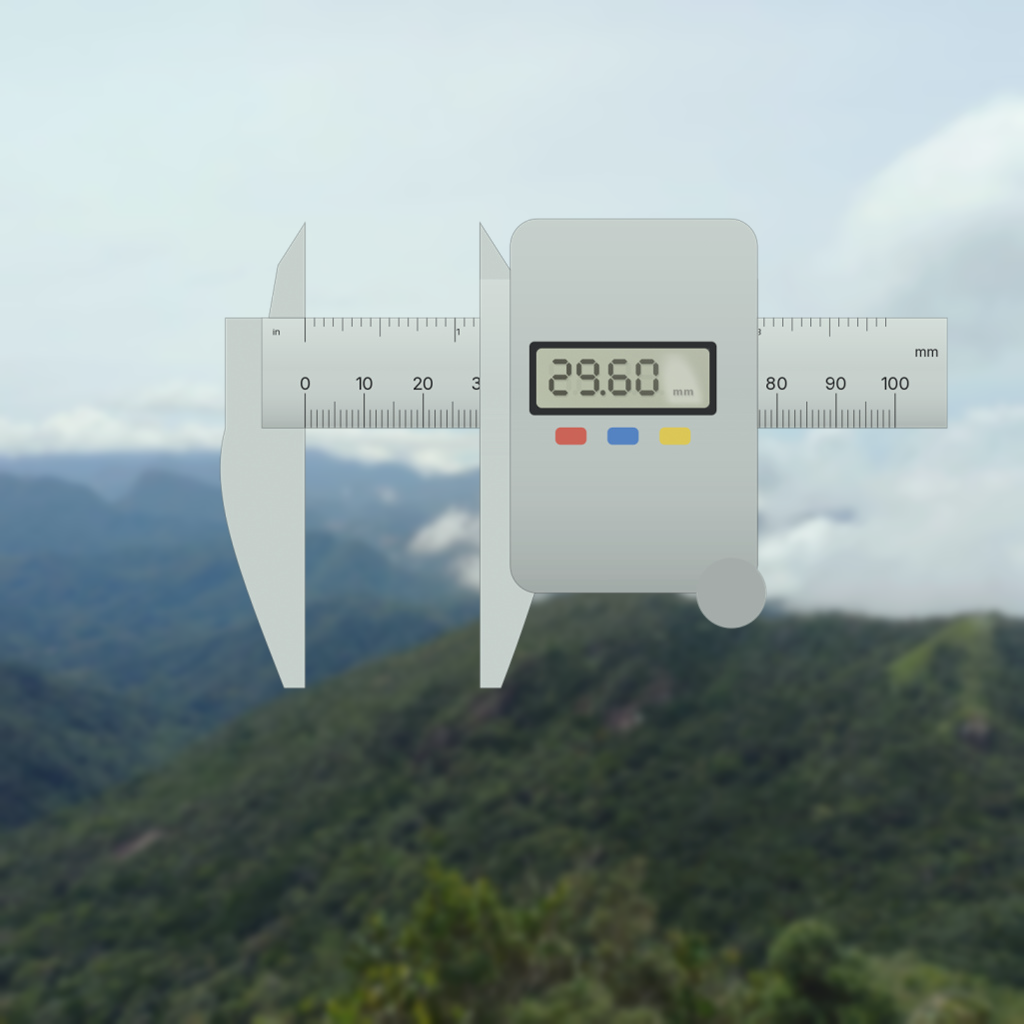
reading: 29.60 mm
